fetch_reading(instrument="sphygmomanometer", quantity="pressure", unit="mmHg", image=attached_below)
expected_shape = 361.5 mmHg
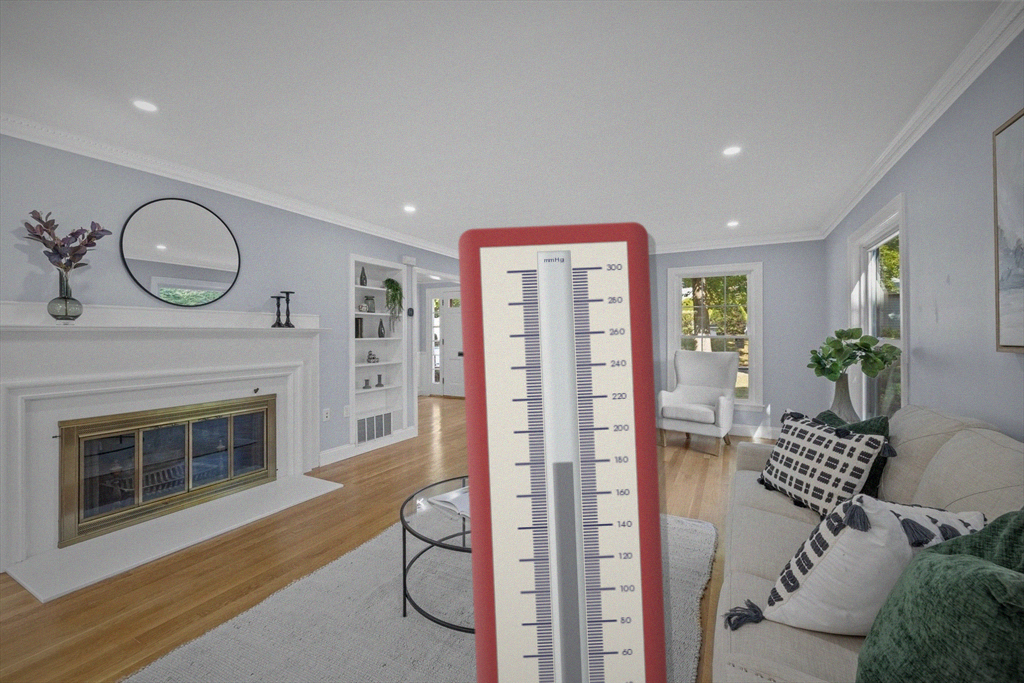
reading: 180 mmHg
